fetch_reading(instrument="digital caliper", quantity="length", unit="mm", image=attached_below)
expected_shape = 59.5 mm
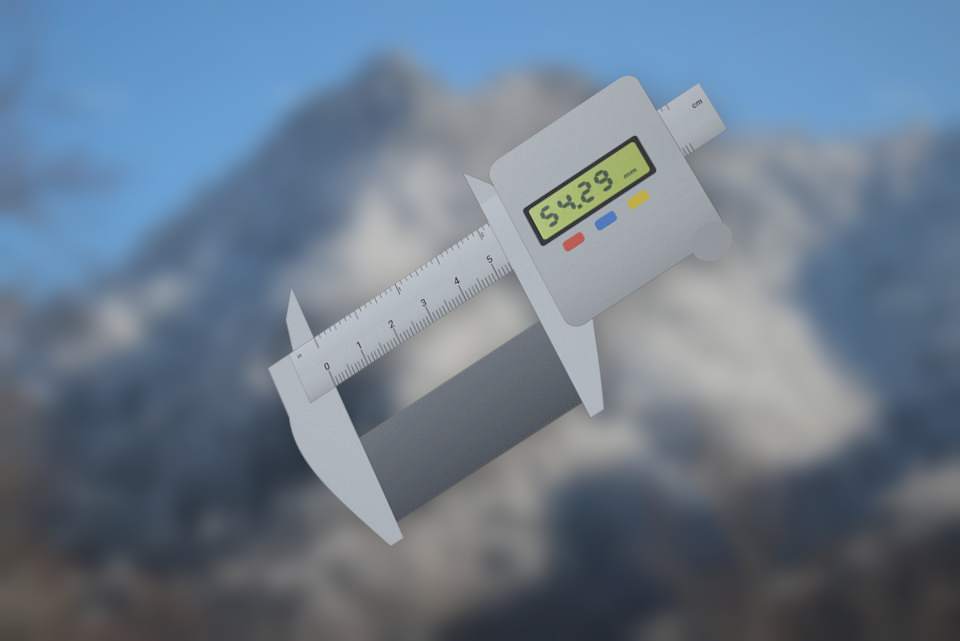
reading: 54.29 mm
